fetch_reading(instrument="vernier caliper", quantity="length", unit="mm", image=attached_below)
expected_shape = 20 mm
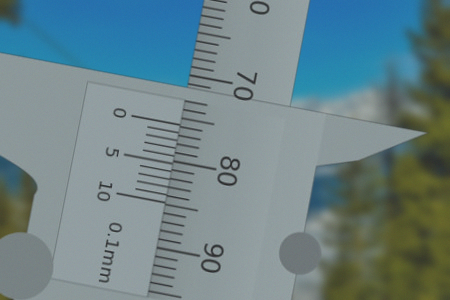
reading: 75.8 mm
